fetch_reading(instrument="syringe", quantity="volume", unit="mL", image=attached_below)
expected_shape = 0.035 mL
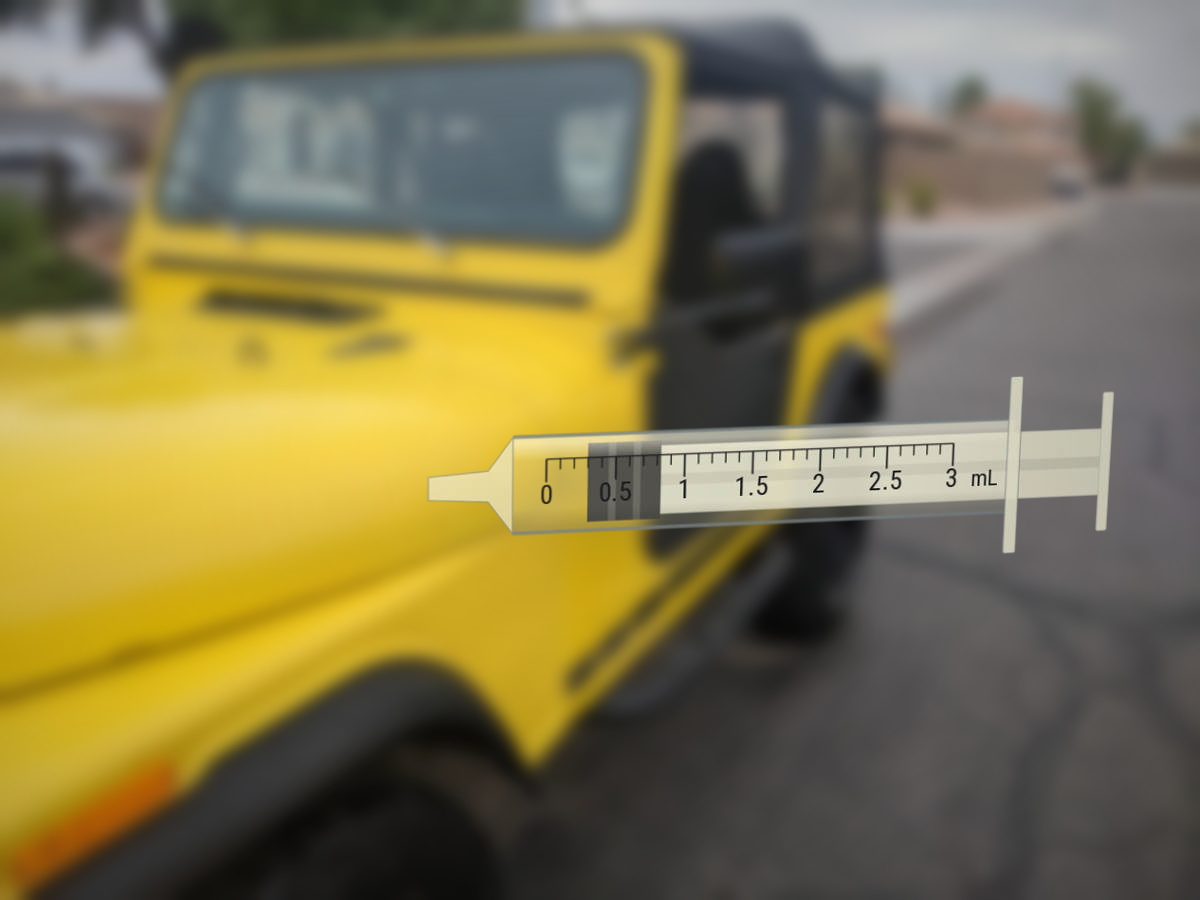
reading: 0.3 mL
